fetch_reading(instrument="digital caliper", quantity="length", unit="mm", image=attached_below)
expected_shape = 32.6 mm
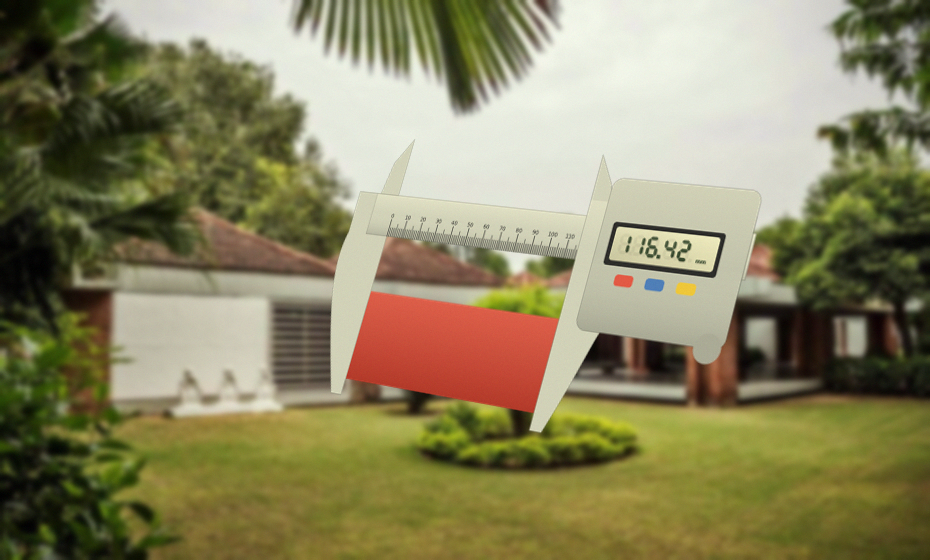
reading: 116.42 mm
